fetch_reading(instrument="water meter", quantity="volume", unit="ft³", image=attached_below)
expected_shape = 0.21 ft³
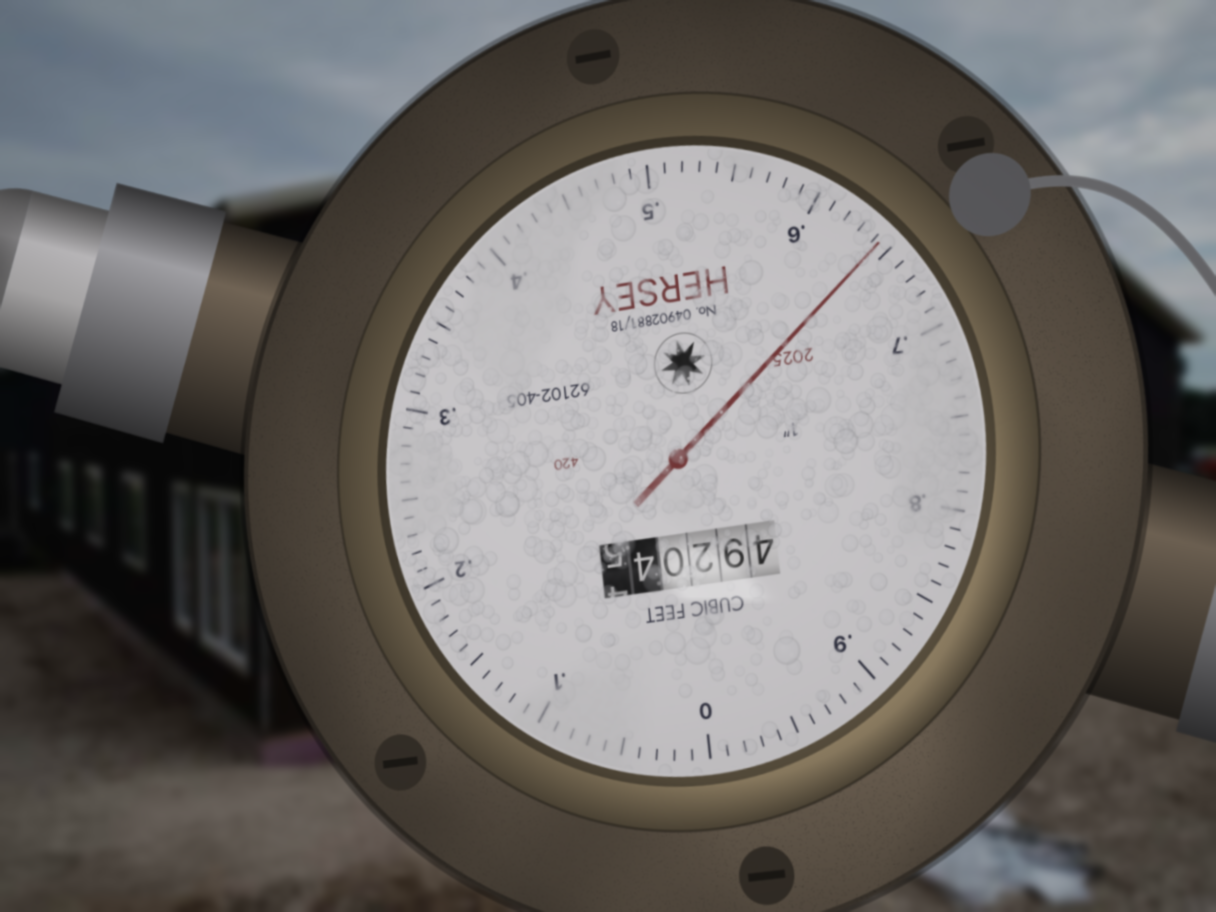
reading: 492044.64 ft³
